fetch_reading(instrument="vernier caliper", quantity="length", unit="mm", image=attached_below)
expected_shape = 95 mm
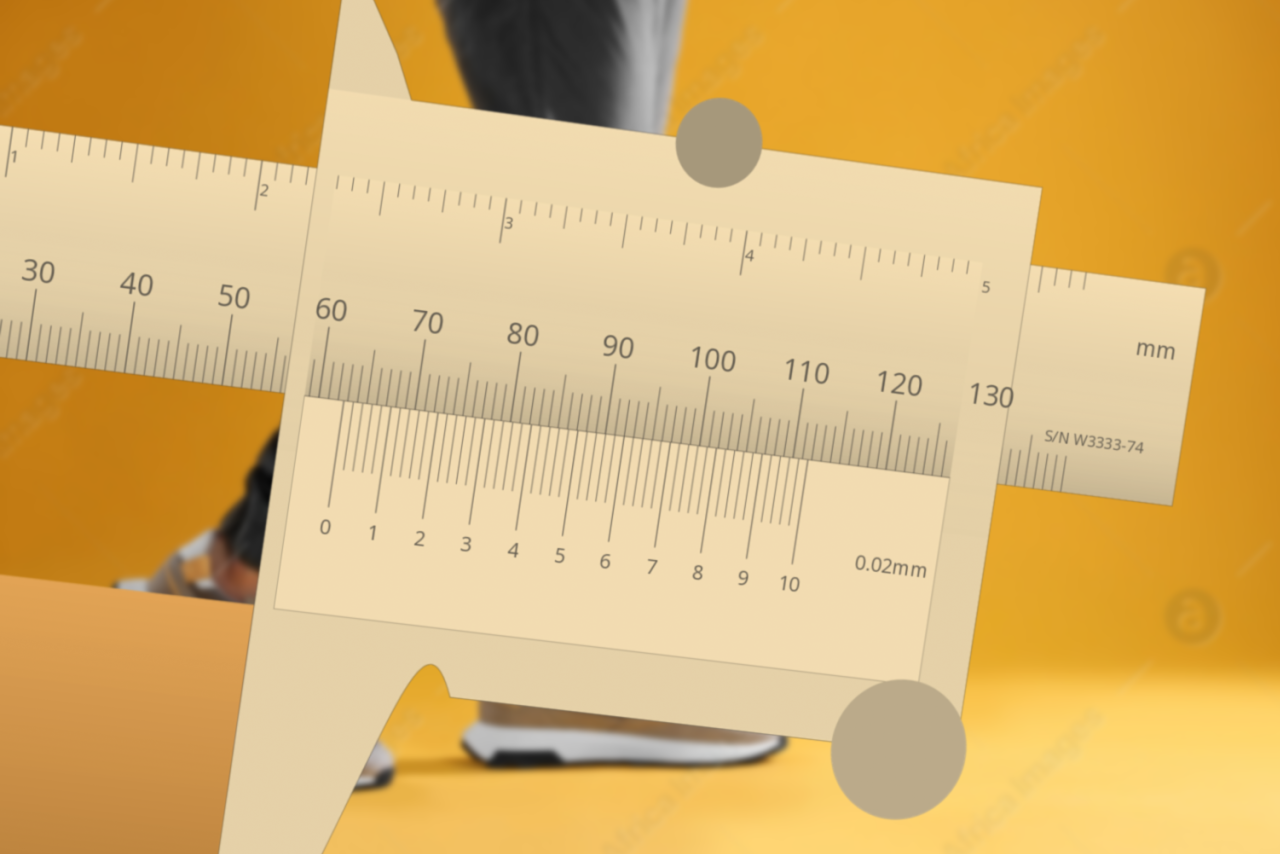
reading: 62.6 mm
